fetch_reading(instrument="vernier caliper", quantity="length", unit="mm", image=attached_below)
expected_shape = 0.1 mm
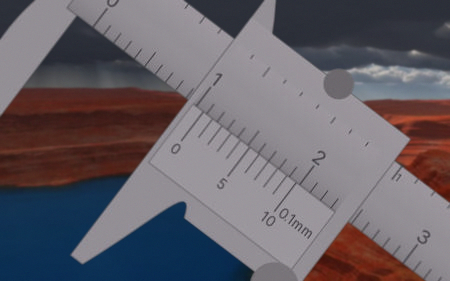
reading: 10.7 mm
